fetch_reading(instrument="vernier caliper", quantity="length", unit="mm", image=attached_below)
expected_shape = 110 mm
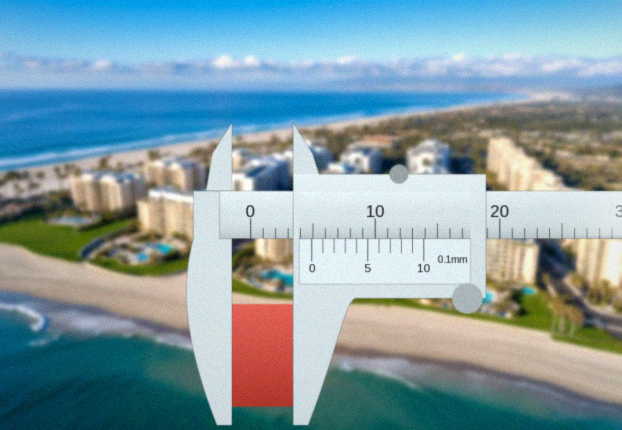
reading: 4.9 mm
